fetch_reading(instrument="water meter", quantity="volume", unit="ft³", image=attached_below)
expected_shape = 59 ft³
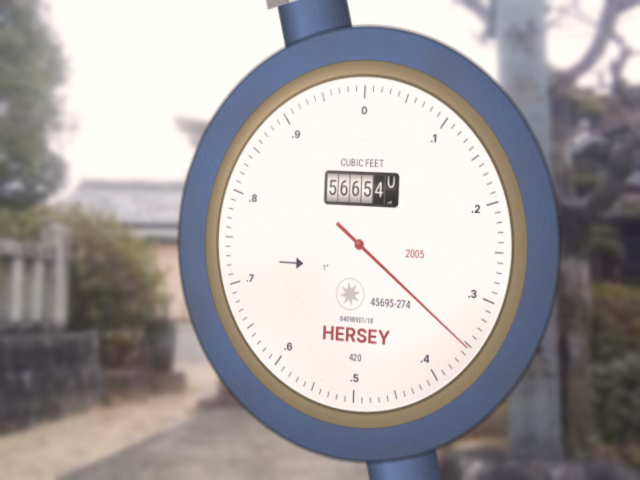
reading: 566540.35 ft³
